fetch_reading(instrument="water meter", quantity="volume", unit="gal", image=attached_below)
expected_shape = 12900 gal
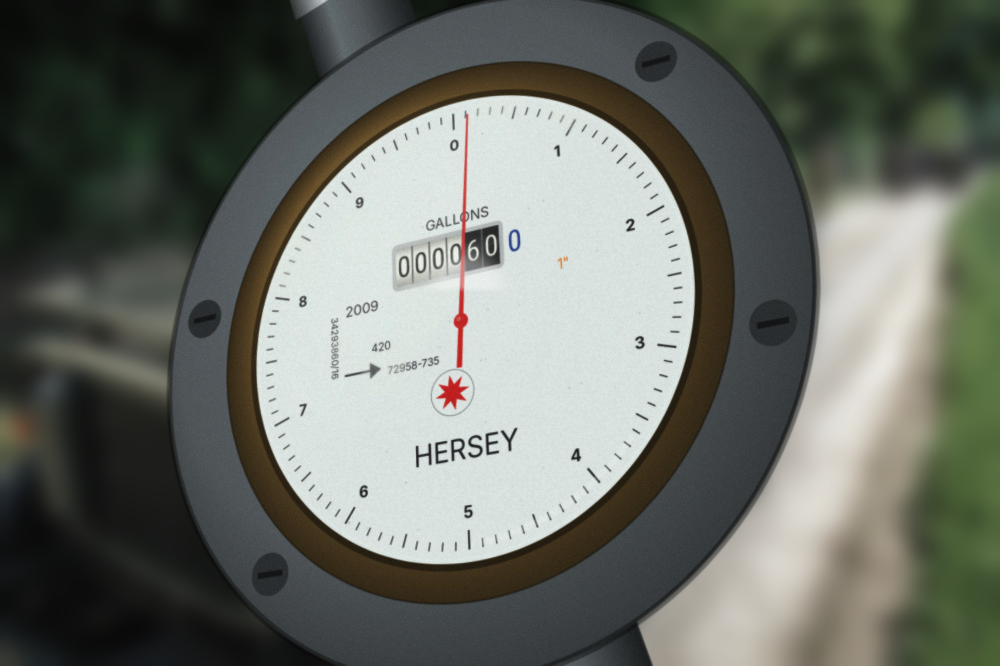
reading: 600.1 gal
